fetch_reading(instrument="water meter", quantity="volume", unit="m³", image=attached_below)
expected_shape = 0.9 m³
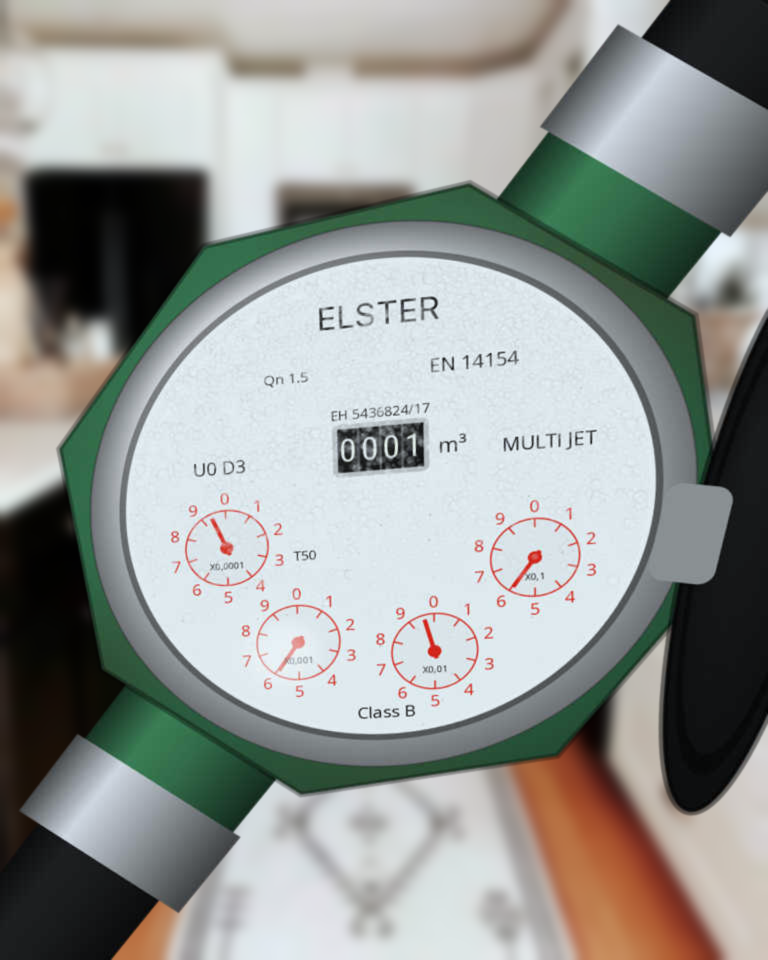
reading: 1.5959 m³
